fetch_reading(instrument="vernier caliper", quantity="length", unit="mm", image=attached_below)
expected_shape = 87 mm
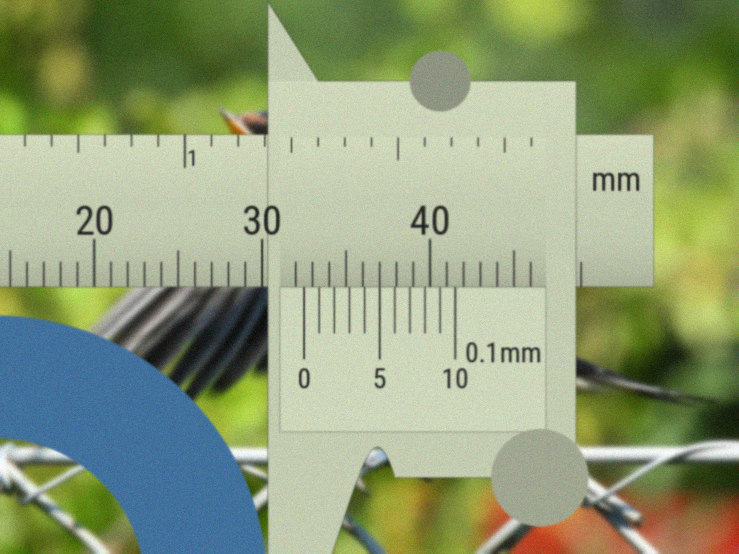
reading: 32.5 mm
